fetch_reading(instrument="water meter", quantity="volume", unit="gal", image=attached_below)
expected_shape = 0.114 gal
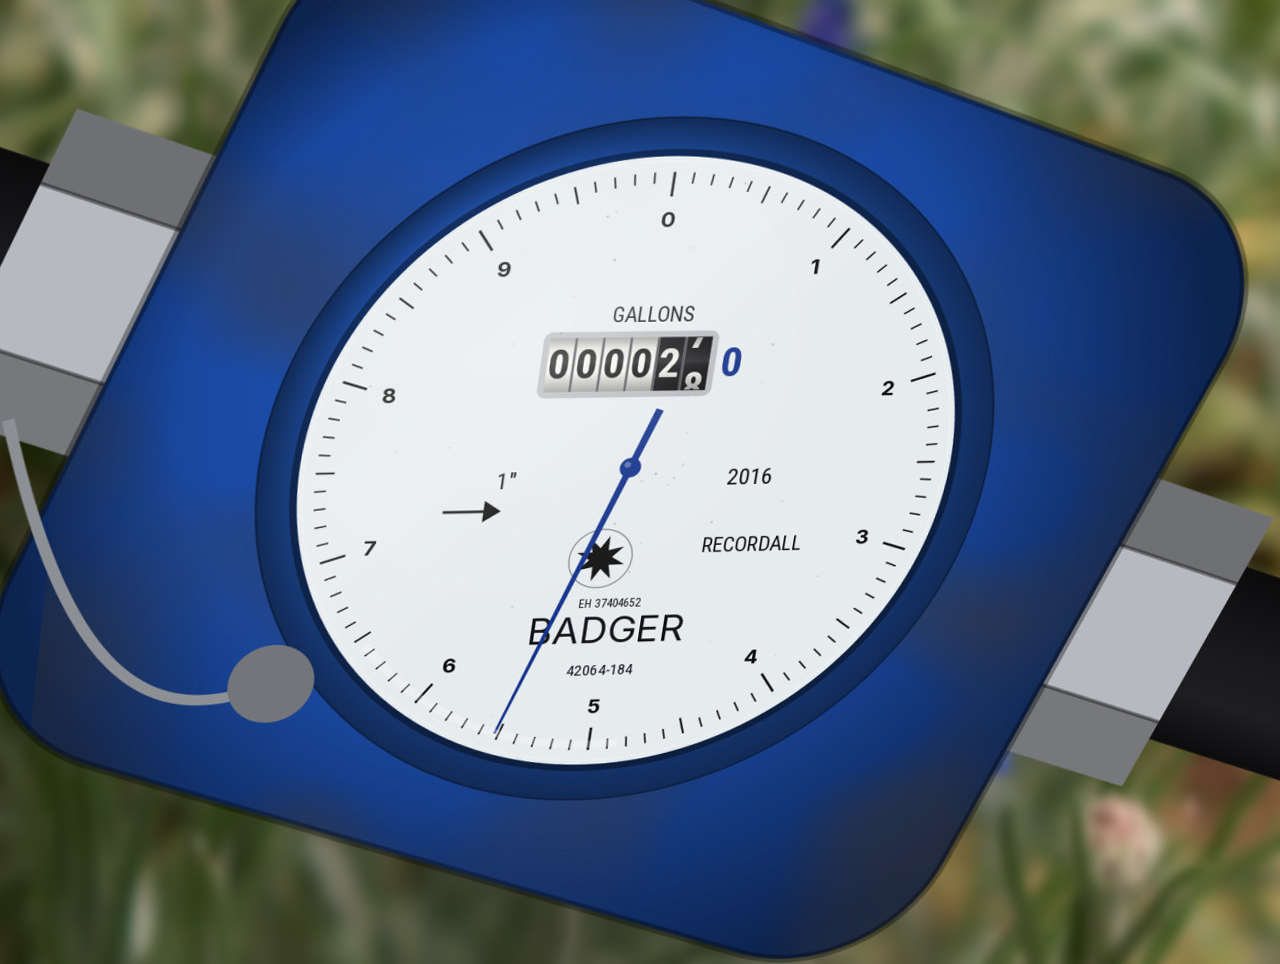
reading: 275.5 gal
